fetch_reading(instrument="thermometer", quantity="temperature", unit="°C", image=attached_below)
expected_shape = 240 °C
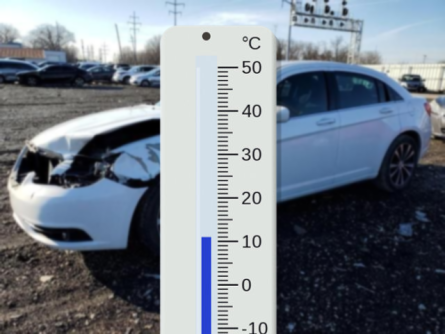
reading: 11 °C
